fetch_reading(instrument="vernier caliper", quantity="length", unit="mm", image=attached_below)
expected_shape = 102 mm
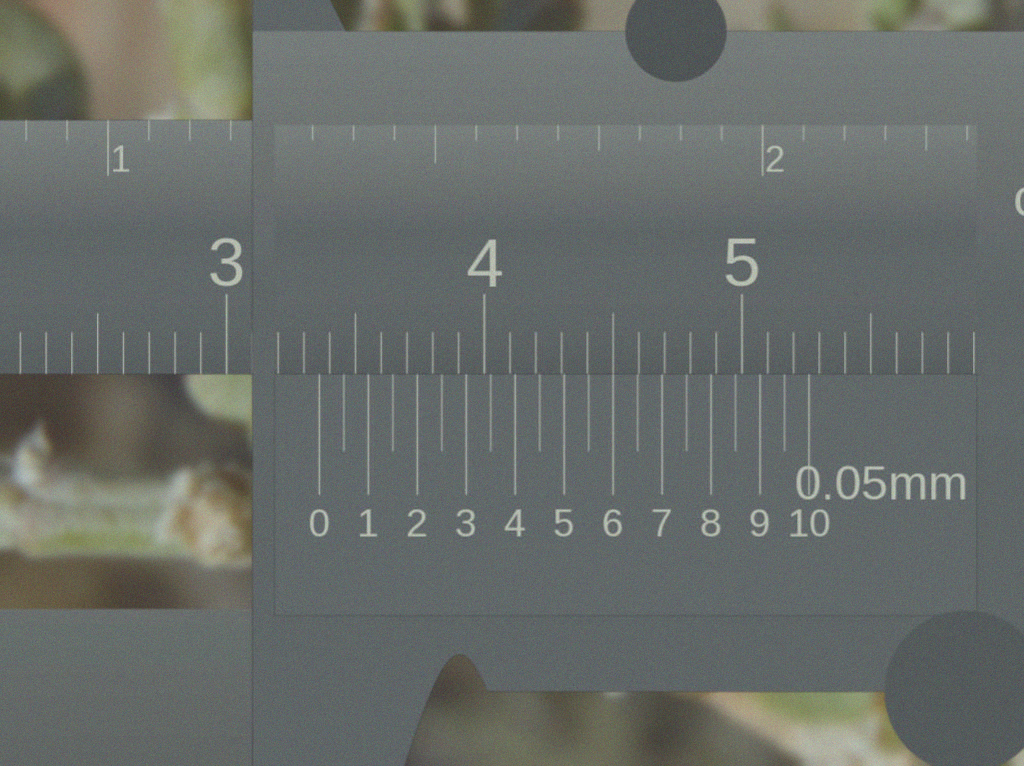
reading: 33.6 mm
